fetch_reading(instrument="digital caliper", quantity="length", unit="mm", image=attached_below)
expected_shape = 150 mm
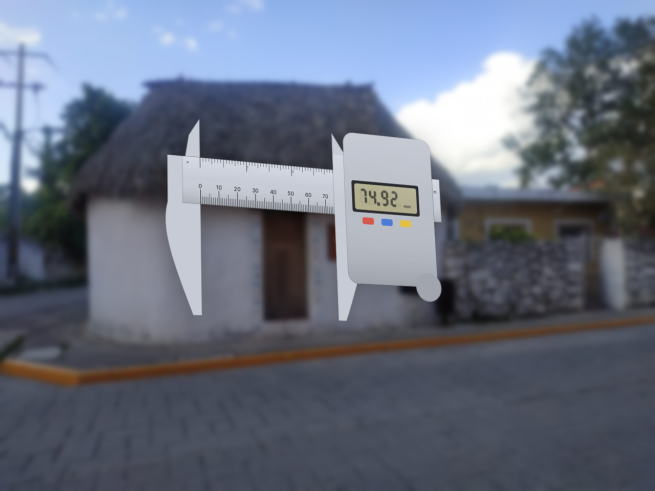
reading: 74.92 mm
